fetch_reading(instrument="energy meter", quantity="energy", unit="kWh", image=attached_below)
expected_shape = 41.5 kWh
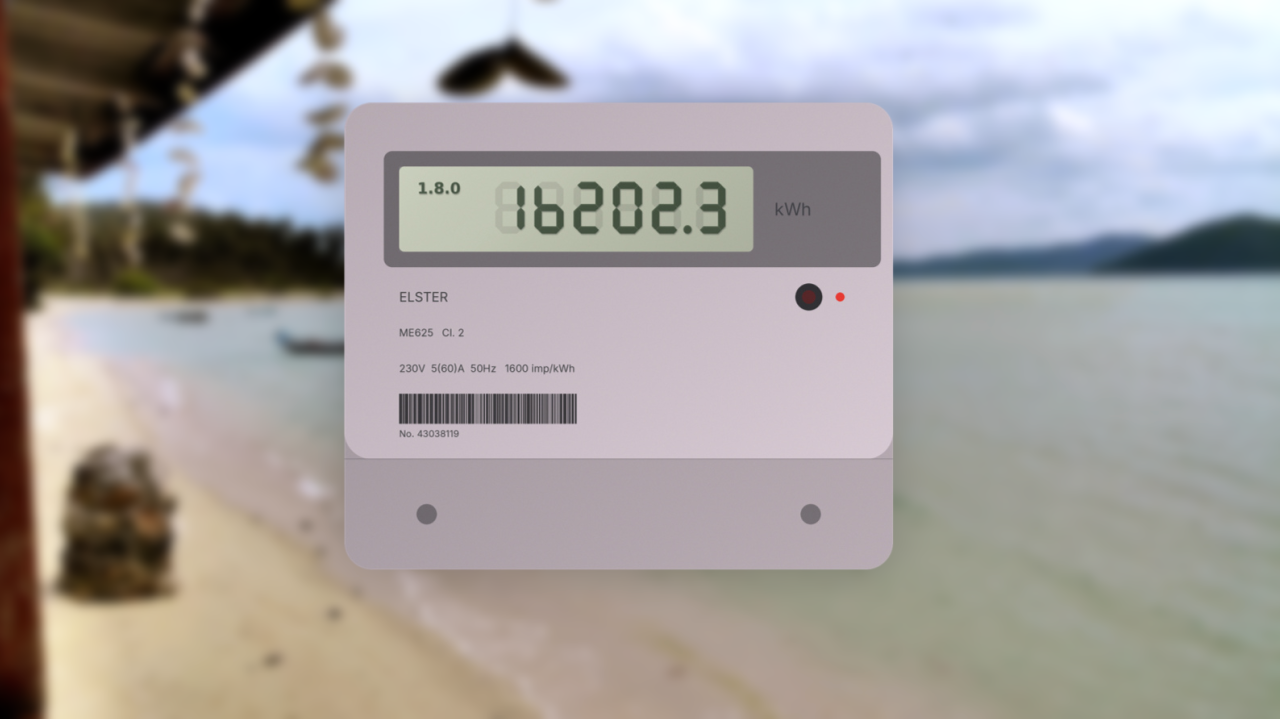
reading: 16202.3 kWh
